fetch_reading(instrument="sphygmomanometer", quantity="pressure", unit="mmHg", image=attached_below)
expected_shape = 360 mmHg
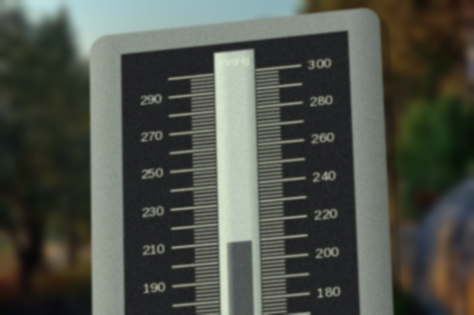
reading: 210 mmHg
